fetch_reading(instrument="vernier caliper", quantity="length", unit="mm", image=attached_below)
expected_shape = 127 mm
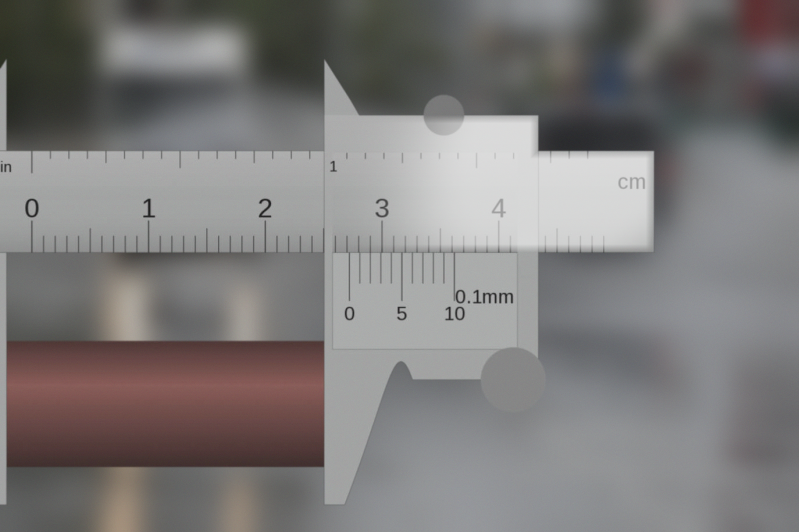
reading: 27.2 mm
